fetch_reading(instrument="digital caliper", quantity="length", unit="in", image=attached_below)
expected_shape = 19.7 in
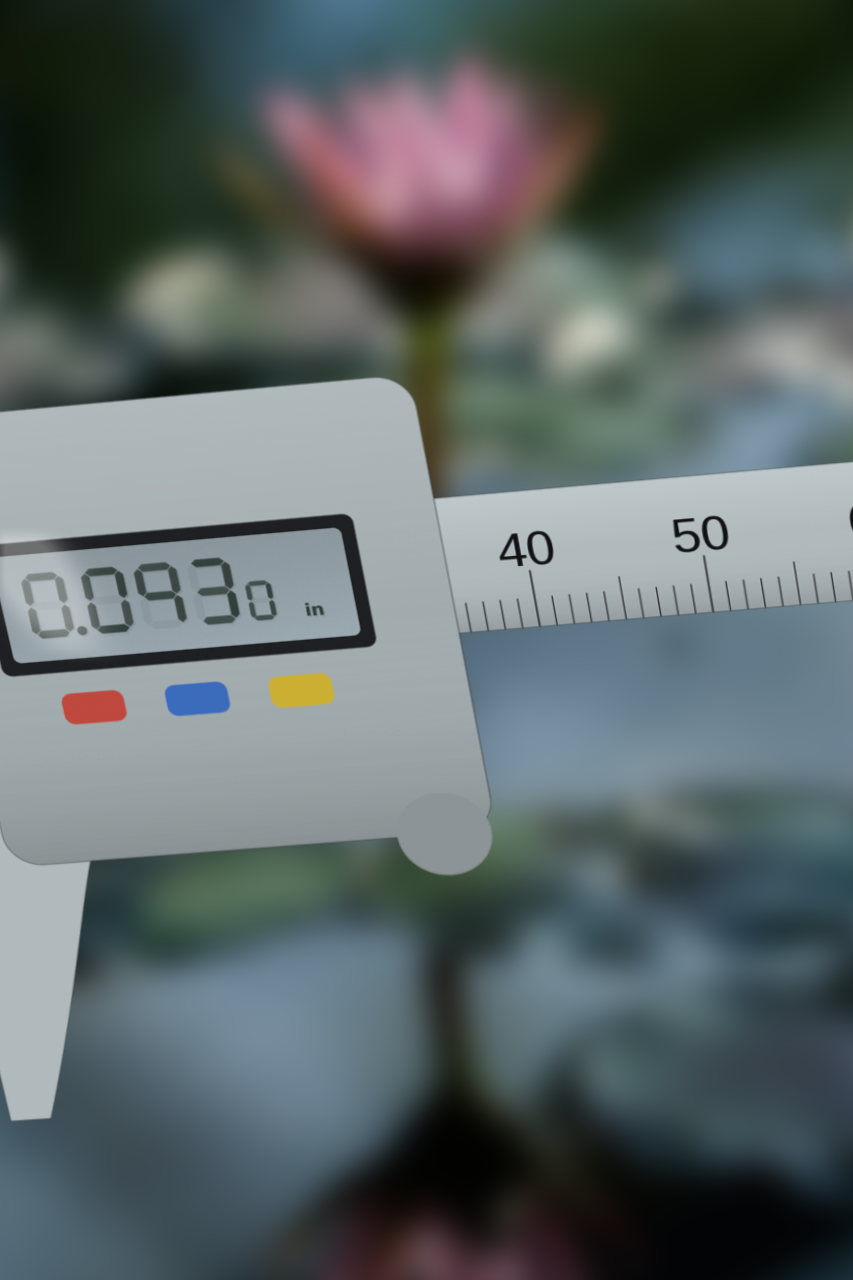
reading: 0.0930 in
